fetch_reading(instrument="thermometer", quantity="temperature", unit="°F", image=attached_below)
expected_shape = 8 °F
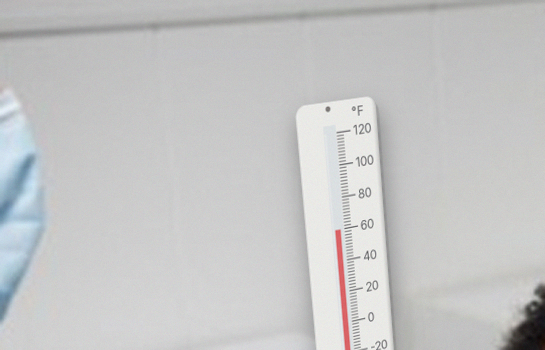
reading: 60 °F
